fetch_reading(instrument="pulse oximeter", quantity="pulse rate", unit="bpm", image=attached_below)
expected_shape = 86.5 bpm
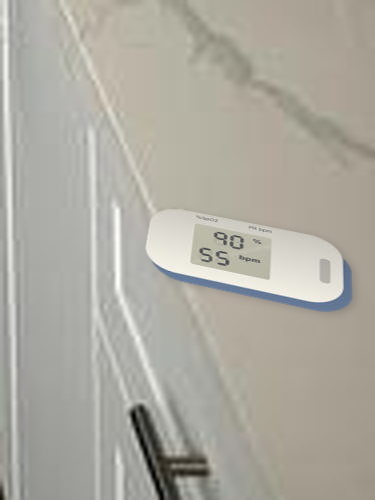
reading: 55 bpm
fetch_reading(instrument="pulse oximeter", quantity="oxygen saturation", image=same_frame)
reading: 90 %
